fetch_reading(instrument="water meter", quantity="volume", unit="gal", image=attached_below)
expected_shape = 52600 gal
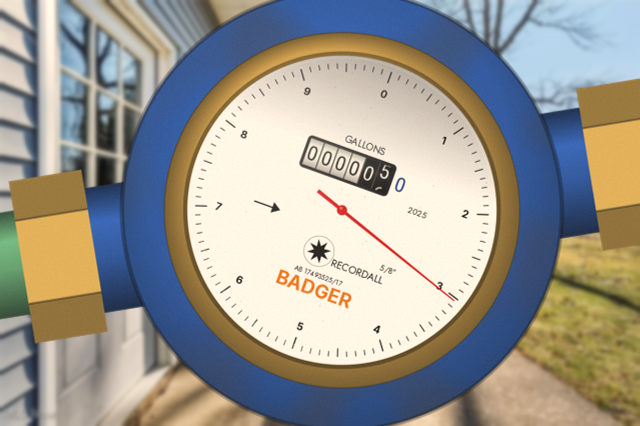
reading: 53.0 gal
